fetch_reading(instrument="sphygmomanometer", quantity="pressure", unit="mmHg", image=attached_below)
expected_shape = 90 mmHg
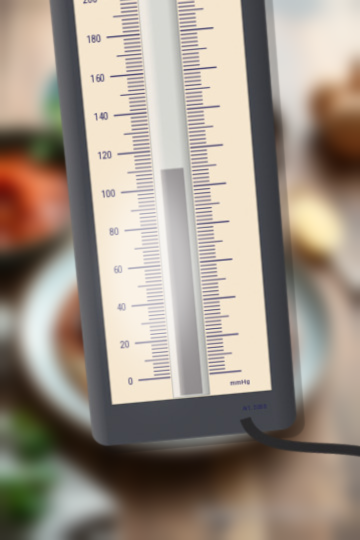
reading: 110 mmHg
